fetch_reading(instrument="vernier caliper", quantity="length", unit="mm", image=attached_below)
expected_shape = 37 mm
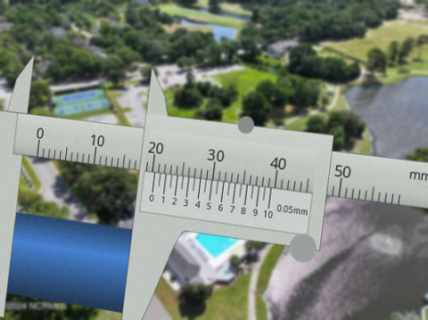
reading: 20.4 mm
